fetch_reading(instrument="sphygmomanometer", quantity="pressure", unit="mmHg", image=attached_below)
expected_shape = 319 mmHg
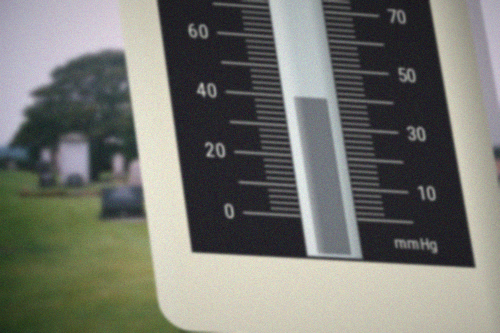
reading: 40 mmHg
